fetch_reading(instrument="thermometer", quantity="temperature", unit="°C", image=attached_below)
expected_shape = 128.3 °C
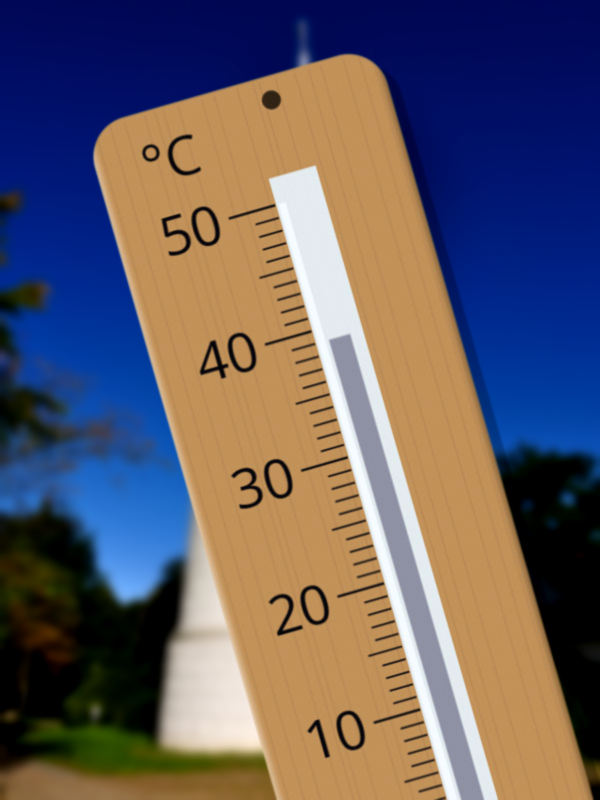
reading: 39 °C
